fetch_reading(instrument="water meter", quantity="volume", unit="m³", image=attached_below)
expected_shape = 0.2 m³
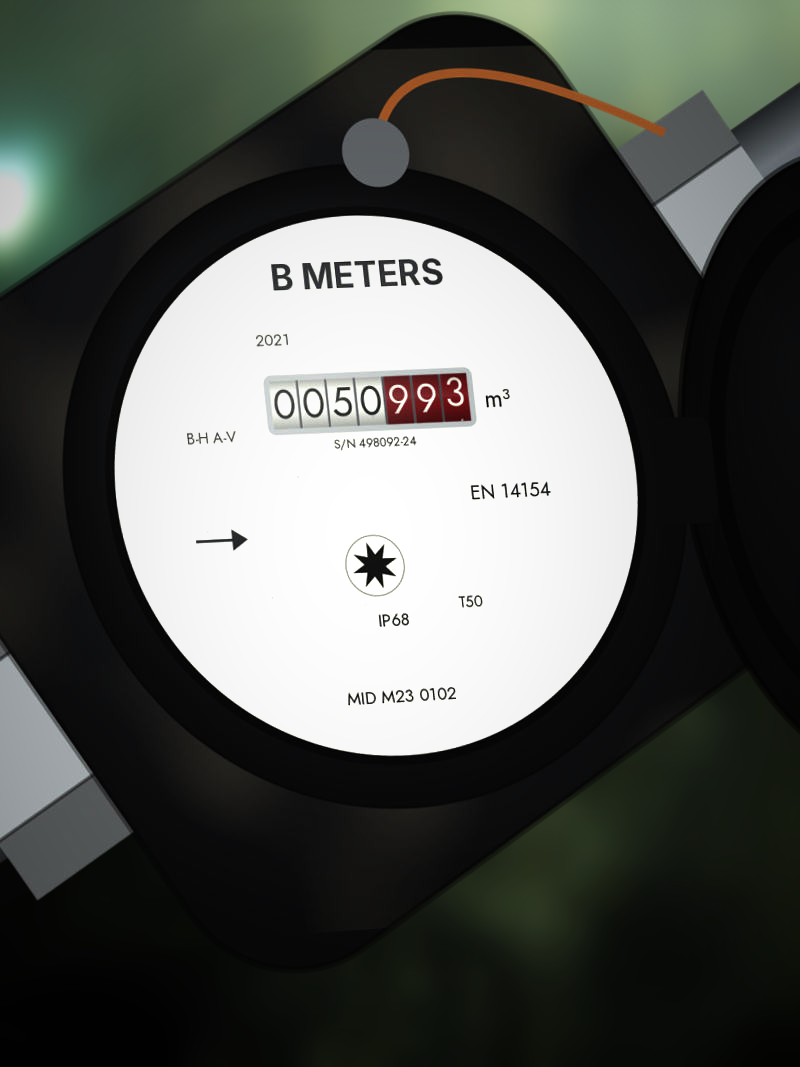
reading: 50.993 m³
